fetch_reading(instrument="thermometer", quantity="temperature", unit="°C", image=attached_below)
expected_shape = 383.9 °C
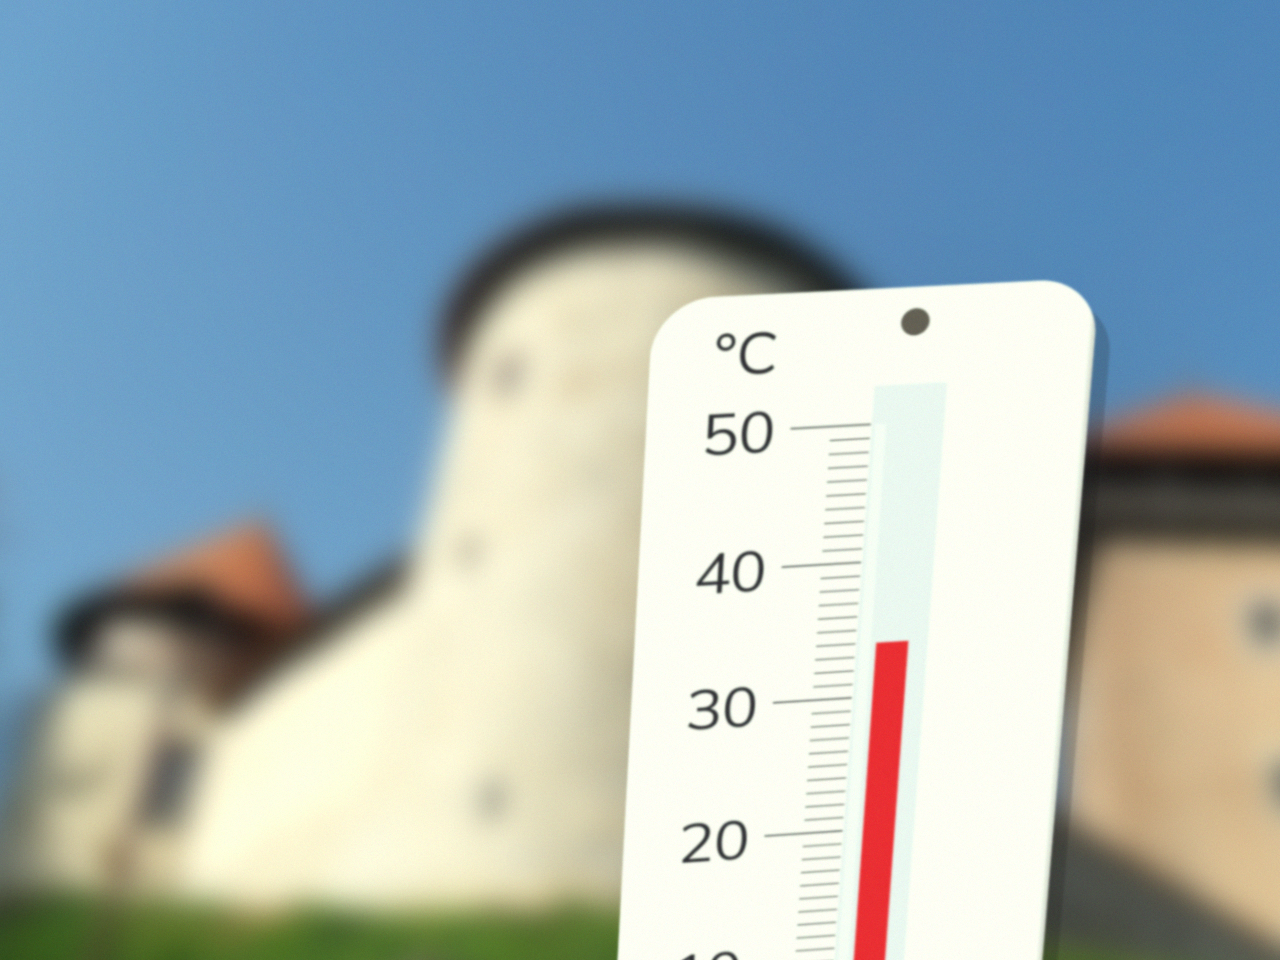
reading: 34 °C
